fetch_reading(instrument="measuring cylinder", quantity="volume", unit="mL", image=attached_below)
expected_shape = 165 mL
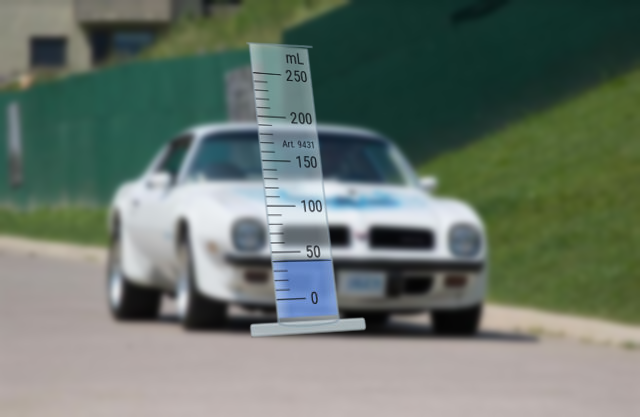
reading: 40 mL
